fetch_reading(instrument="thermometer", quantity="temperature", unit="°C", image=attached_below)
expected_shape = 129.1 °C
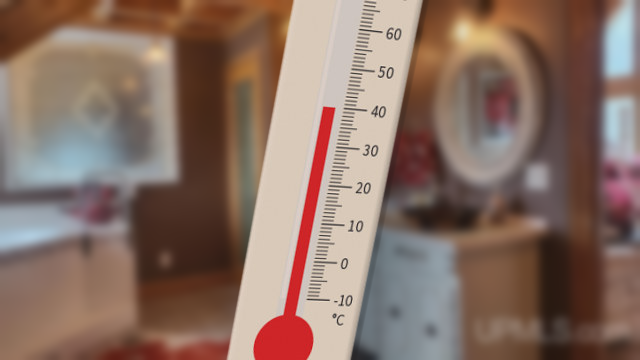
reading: 40 °C
